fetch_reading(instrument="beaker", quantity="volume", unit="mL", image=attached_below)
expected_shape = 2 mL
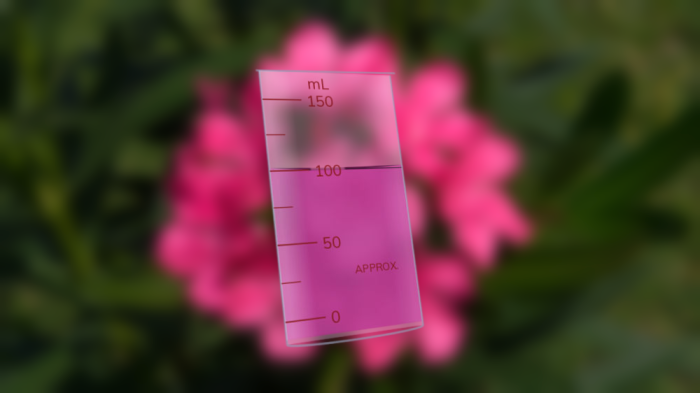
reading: 100 mL
